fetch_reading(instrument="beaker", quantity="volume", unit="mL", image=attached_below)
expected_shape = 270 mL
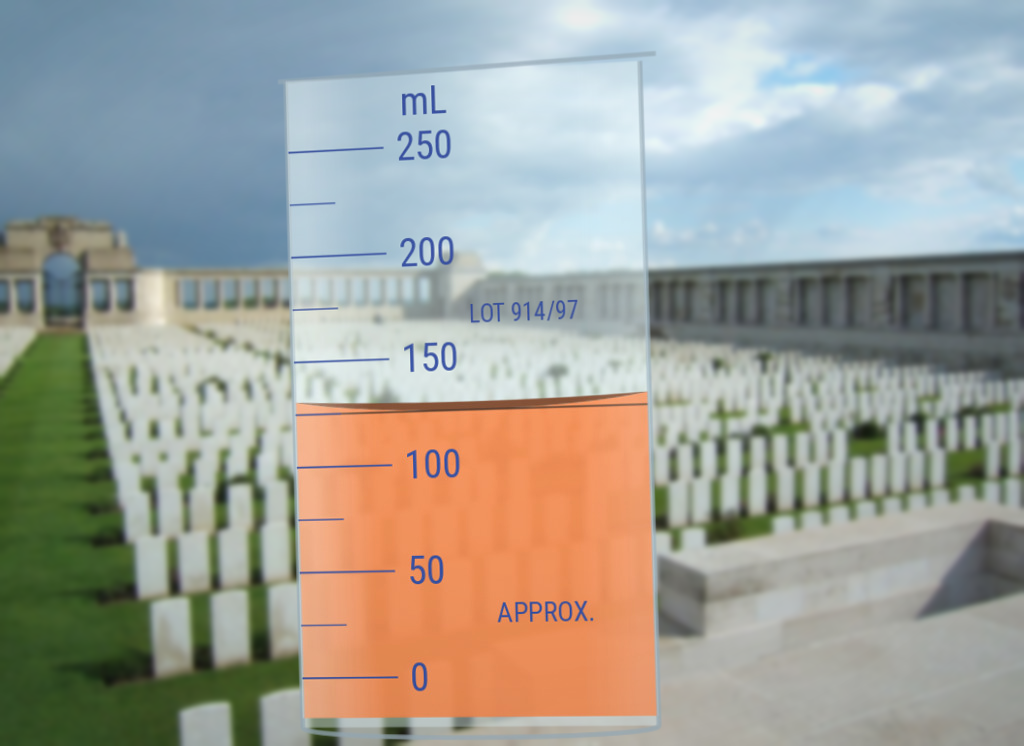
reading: 125 mL
